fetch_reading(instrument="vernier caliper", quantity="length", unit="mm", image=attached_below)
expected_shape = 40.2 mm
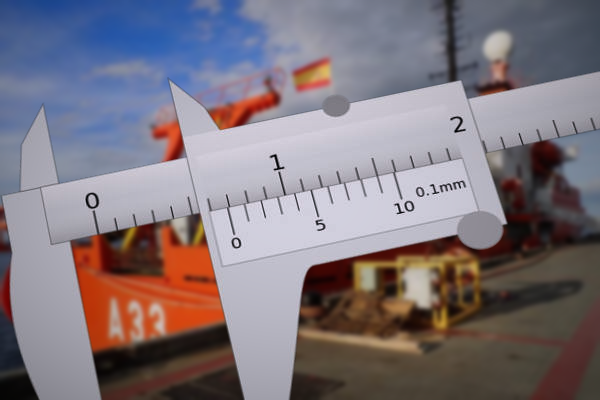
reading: 6.9 mm
